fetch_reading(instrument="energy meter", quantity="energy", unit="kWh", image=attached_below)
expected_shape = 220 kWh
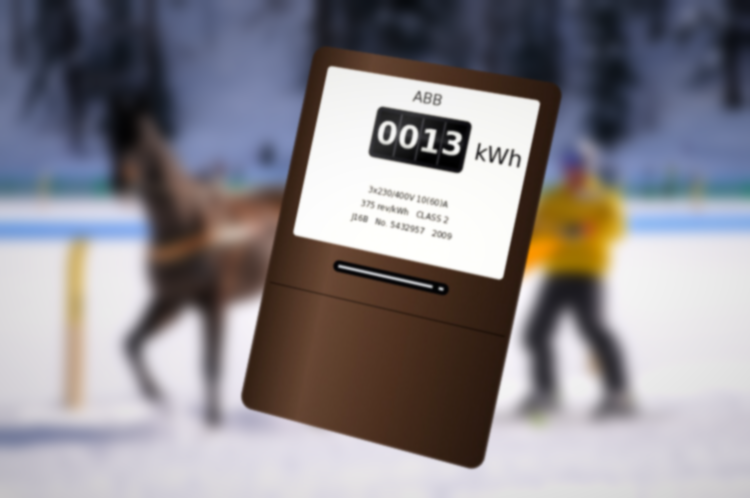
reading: 13 kWh
